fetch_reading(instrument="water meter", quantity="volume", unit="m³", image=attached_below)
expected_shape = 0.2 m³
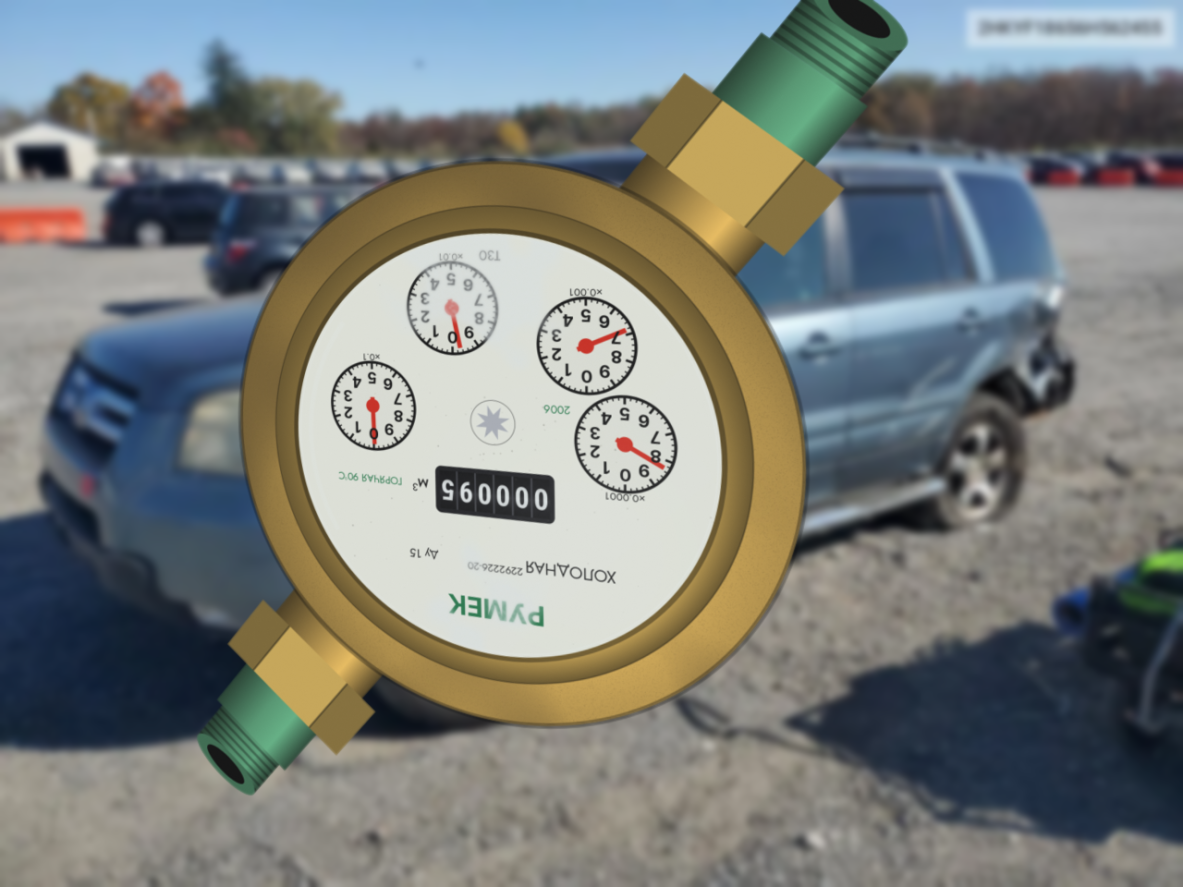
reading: 94.9968 m³
